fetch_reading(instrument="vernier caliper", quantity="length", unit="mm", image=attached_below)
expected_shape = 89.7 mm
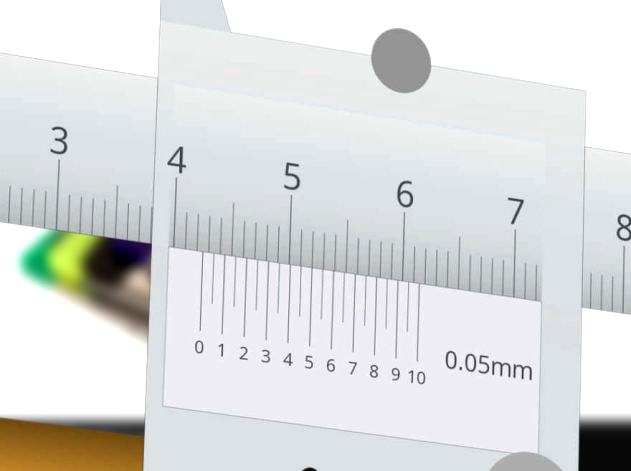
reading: 42.5 mm
